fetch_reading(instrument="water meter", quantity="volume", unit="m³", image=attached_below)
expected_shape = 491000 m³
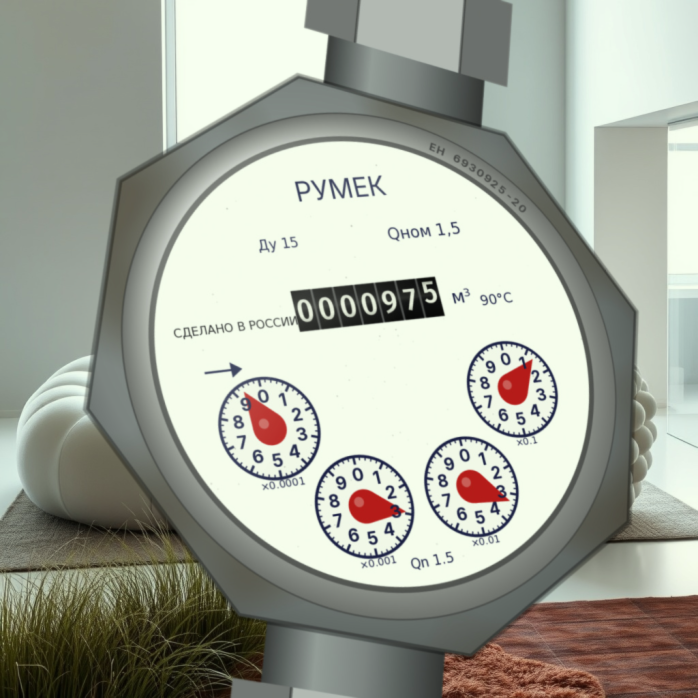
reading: 975.1329 m³
